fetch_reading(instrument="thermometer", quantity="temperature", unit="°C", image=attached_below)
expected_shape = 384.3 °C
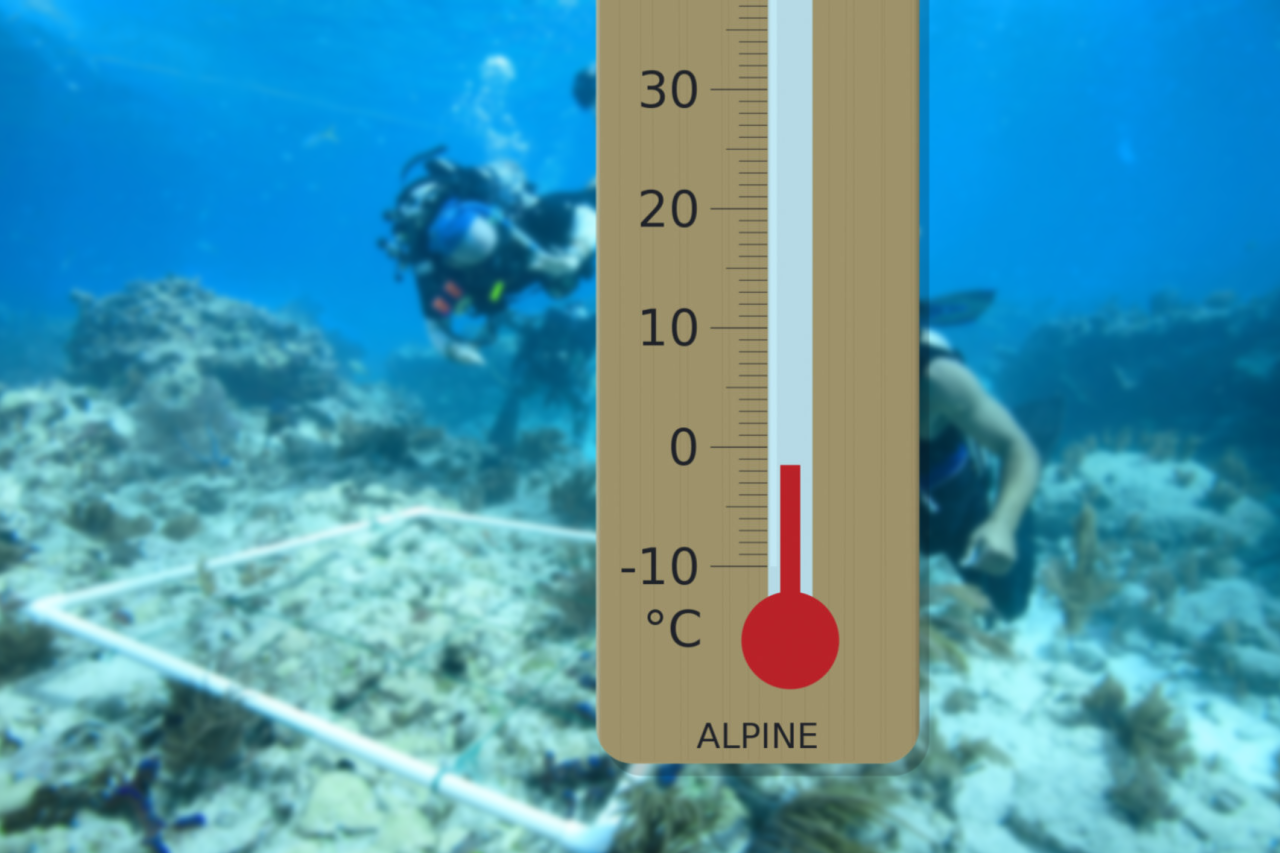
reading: -1.5 °C
